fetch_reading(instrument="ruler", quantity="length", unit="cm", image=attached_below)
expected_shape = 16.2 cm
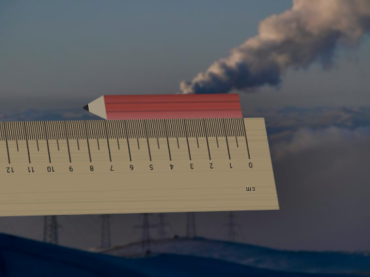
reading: 8 cm
